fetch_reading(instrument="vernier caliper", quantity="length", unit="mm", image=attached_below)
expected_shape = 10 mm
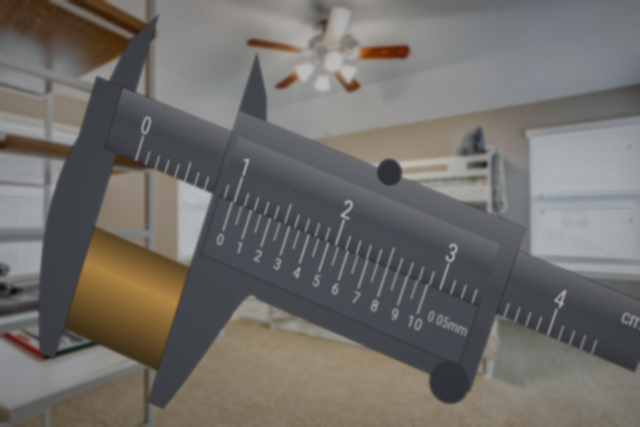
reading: 9.8 mm
